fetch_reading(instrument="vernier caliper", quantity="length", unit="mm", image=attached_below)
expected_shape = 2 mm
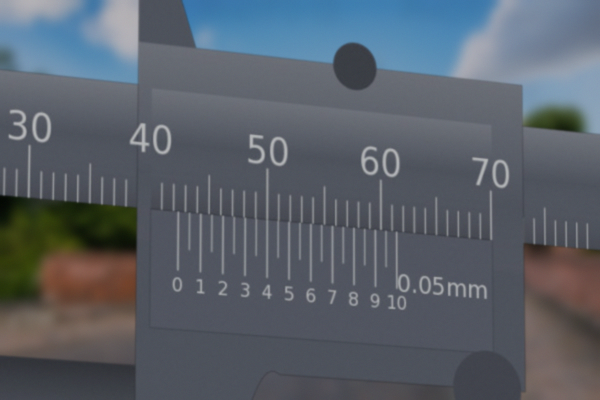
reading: 42.4 mm
